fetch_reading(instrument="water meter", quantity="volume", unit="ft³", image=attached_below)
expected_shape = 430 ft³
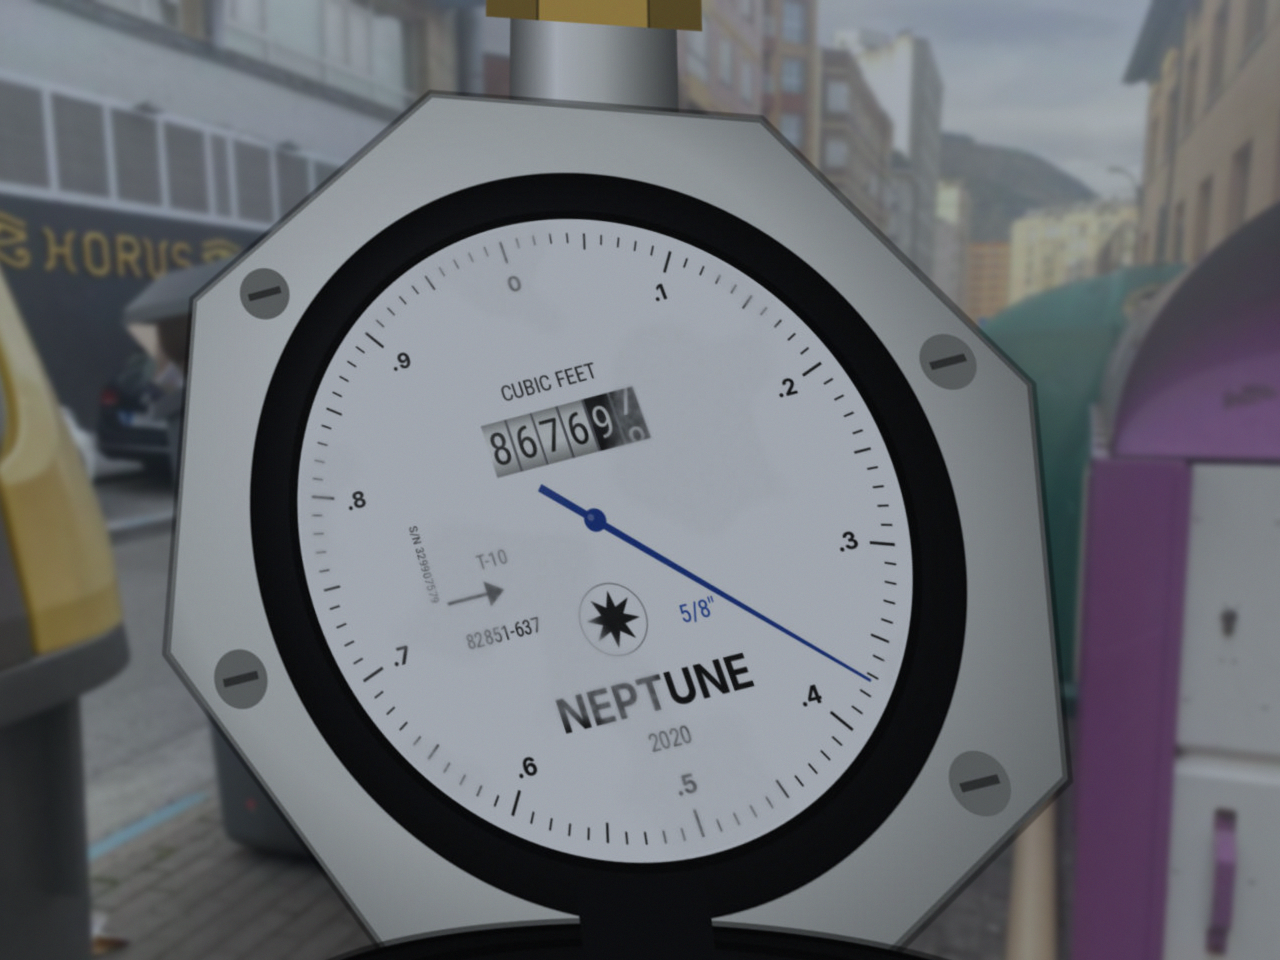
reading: 867697.37 ft³
